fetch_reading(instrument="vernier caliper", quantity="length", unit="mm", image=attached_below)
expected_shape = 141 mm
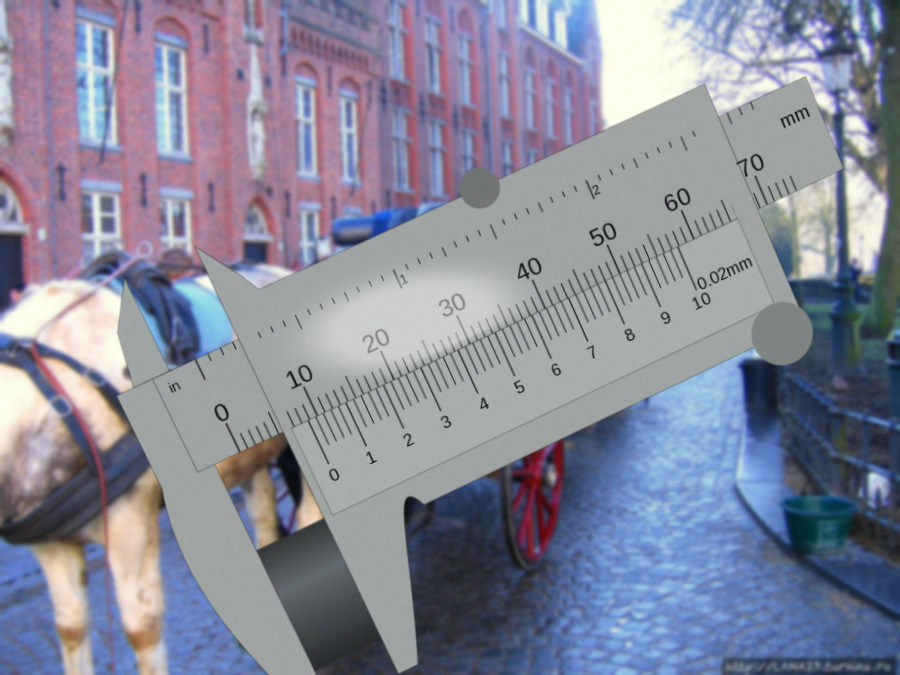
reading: 8.8 mm
